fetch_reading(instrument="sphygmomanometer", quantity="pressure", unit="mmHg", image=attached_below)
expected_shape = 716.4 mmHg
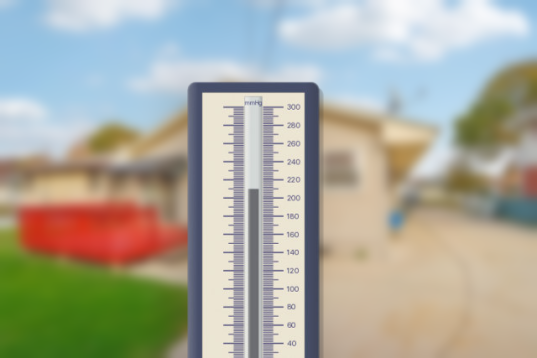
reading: 210 mmHg
